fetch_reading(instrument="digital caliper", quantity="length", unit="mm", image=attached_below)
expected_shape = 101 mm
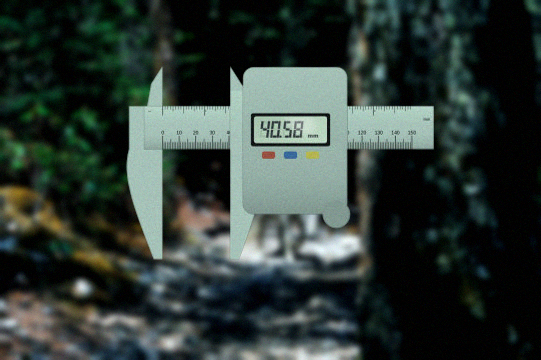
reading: 40.58 mm
